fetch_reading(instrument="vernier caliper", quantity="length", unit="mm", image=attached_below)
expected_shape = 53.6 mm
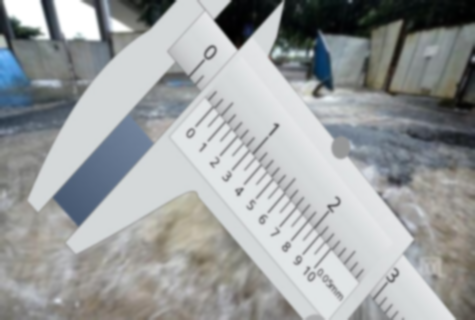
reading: 3.8 mm
